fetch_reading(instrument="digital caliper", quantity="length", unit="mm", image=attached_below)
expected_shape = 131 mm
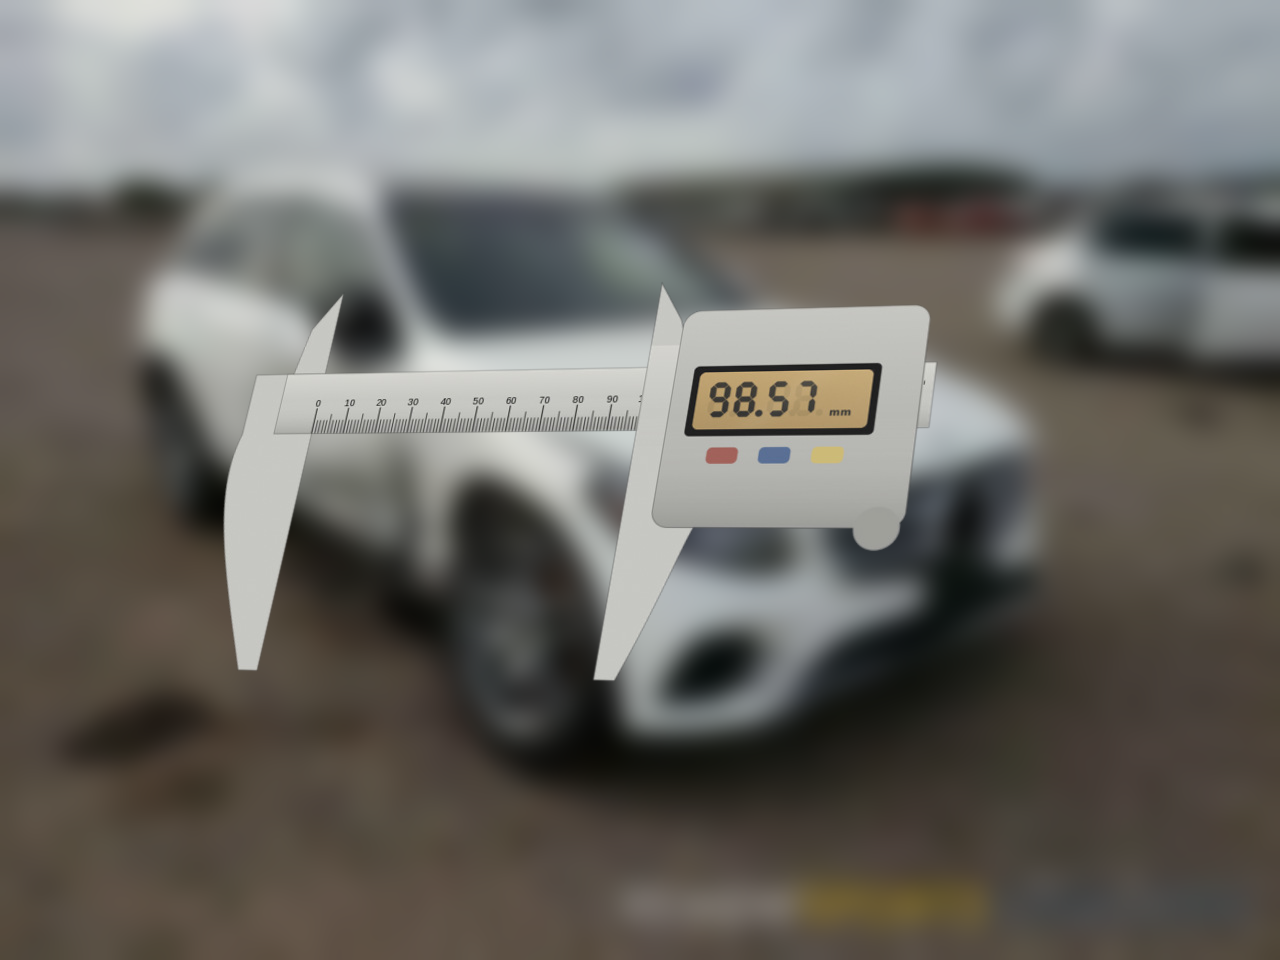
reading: 98.57 mm
